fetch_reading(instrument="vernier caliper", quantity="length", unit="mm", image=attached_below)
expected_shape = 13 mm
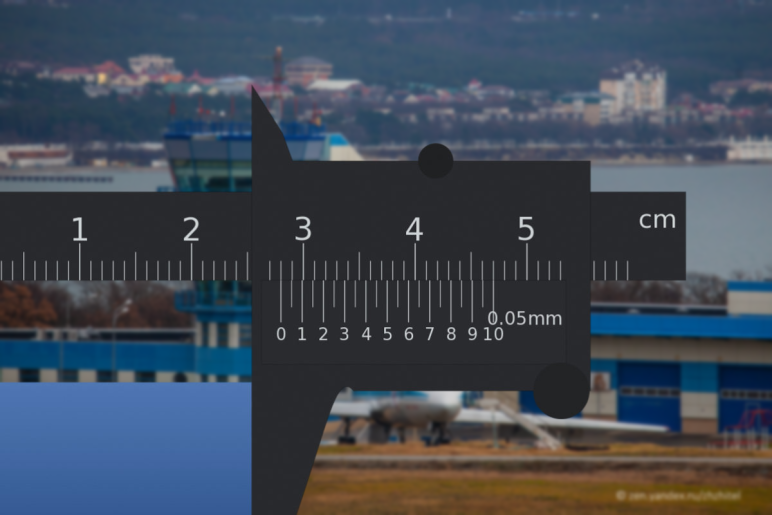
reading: 28.0 mm
